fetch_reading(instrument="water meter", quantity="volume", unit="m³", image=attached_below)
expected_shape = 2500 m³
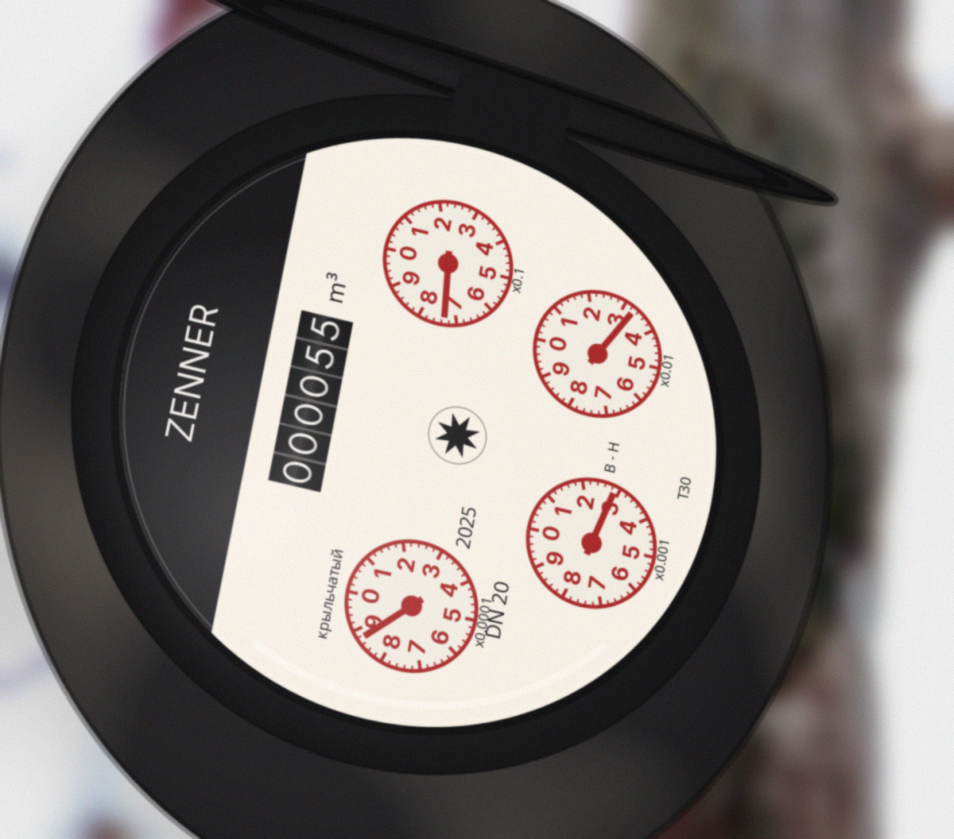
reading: 55.7328 m³
